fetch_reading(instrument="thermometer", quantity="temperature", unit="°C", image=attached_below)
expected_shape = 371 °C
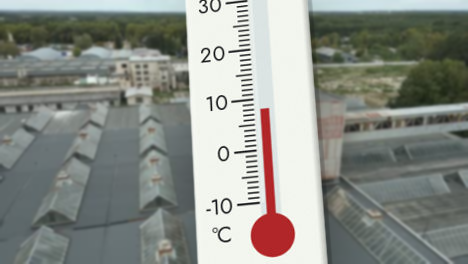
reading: 8 °C
